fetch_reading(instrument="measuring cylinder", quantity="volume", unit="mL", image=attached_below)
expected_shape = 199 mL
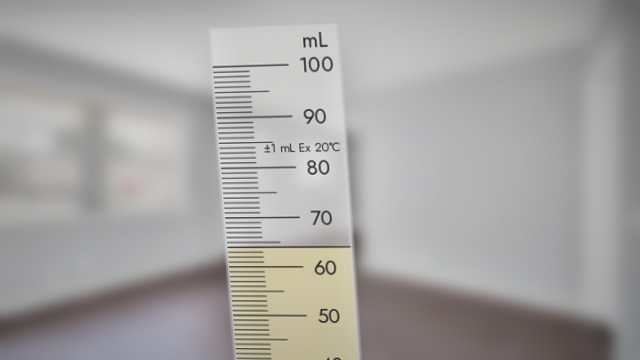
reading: 64 mL
